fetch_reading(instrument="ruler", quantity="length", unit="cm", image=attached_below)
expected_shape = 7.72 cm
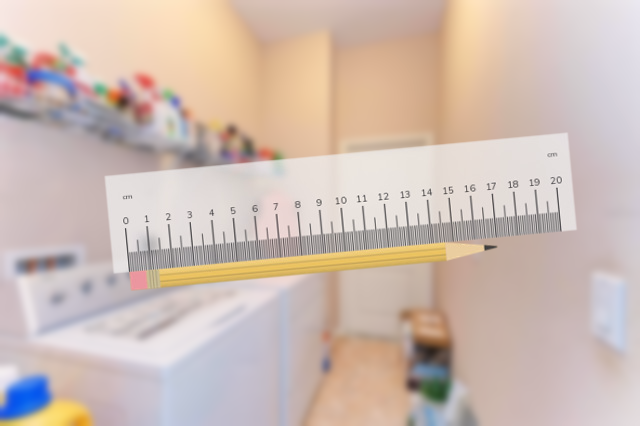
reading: 17 cm
